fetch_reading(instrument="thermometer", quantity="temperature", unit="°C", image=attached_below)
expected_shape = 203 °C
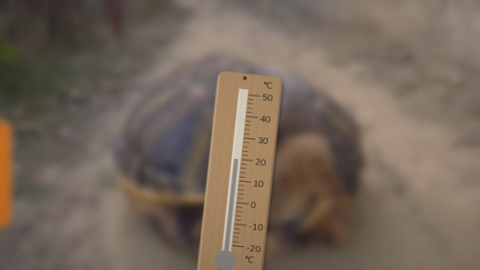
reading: 20 °C
